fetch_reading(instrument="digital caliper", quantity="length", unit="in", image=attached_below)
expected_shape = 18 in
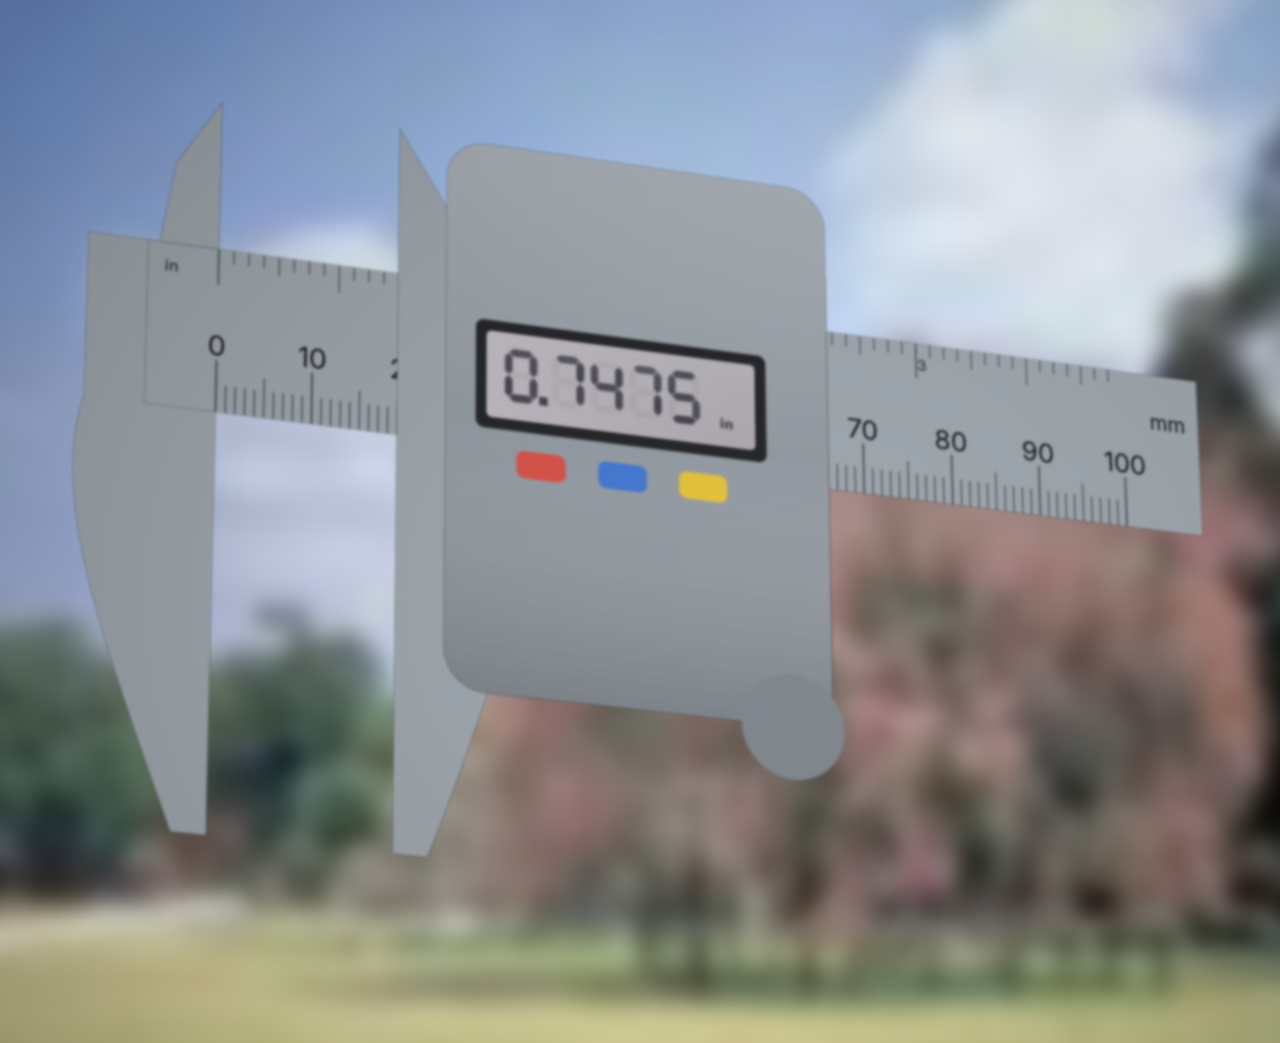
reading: 0.7475 in
